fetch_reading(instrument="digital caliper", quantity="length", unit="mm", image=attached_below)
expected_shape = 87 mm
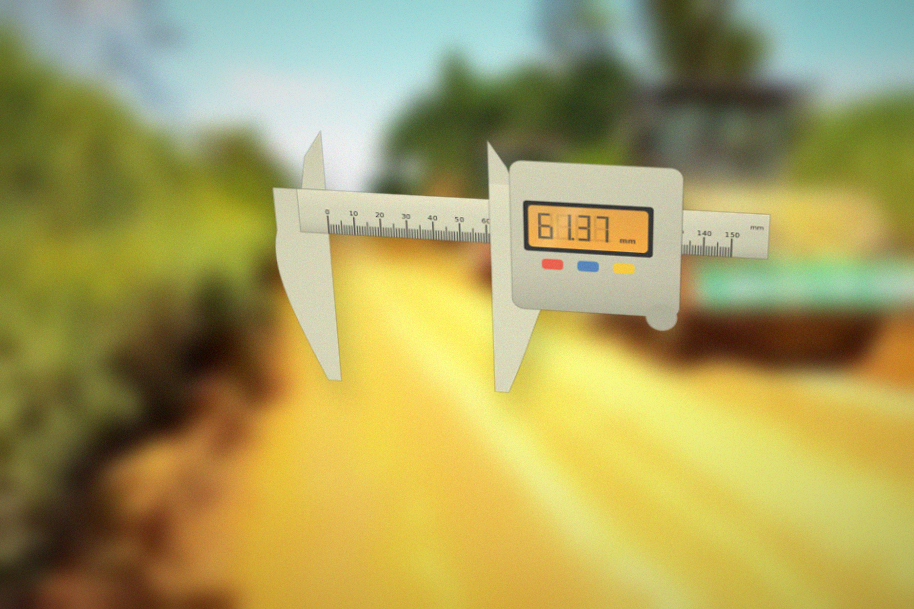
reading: 61.37 mm
